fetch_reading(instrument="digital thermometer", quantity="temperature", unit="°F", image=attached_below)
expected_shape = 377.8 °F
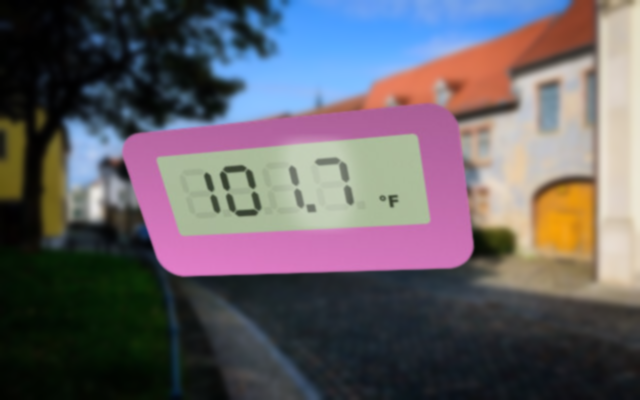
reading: 101.7 °F
